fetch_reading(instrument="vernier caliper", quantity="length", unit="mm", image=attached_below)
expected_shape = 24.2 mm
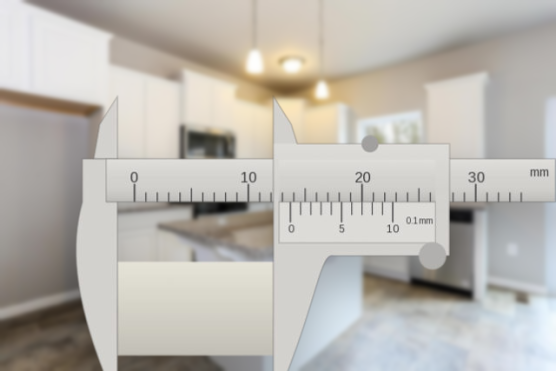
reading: 13.7 mm
